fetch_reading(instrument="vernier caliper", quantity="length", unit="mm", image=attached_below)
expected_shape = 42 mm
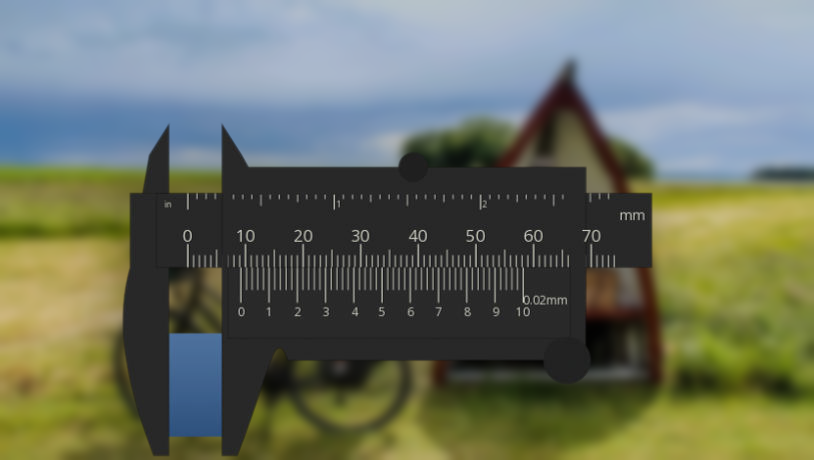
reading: 9.2 mm
